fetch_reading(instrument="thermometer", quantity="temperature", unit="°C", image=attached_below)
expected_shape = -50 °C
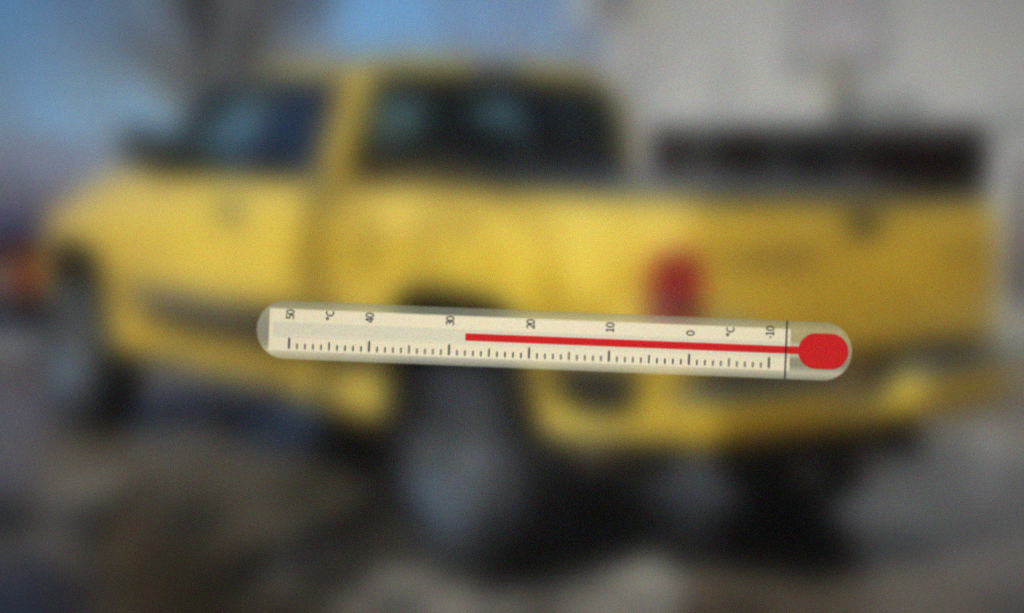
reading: 28 °C
